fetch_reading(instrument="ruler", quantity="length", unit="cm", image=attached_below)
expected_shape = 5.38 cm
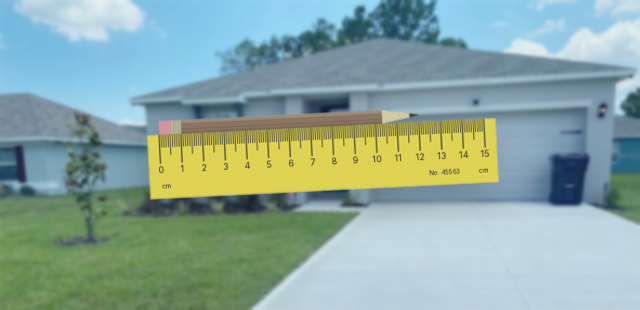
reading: 12 cm
